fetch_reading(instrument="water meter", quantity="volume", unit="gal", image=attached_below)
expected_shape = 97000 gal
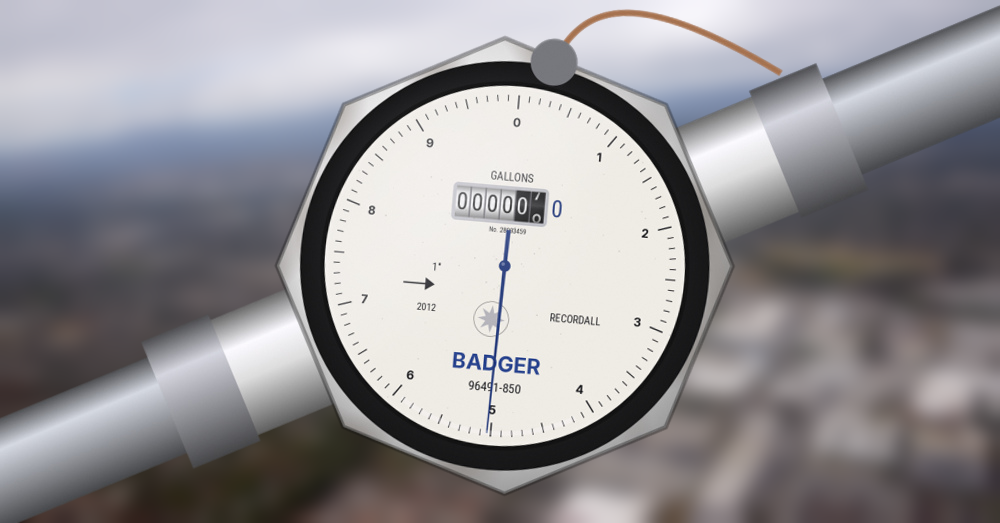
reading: 75.0 gal
